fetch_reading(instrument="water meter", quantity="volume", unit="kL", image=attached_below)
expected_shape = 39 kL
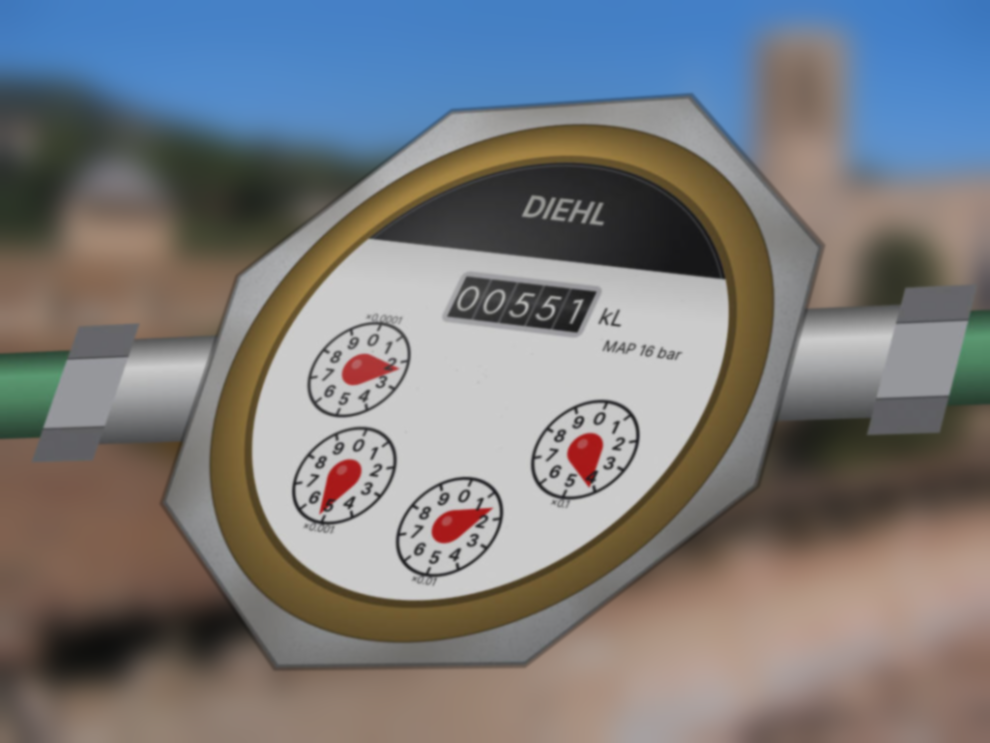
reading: 551.4152 kL
